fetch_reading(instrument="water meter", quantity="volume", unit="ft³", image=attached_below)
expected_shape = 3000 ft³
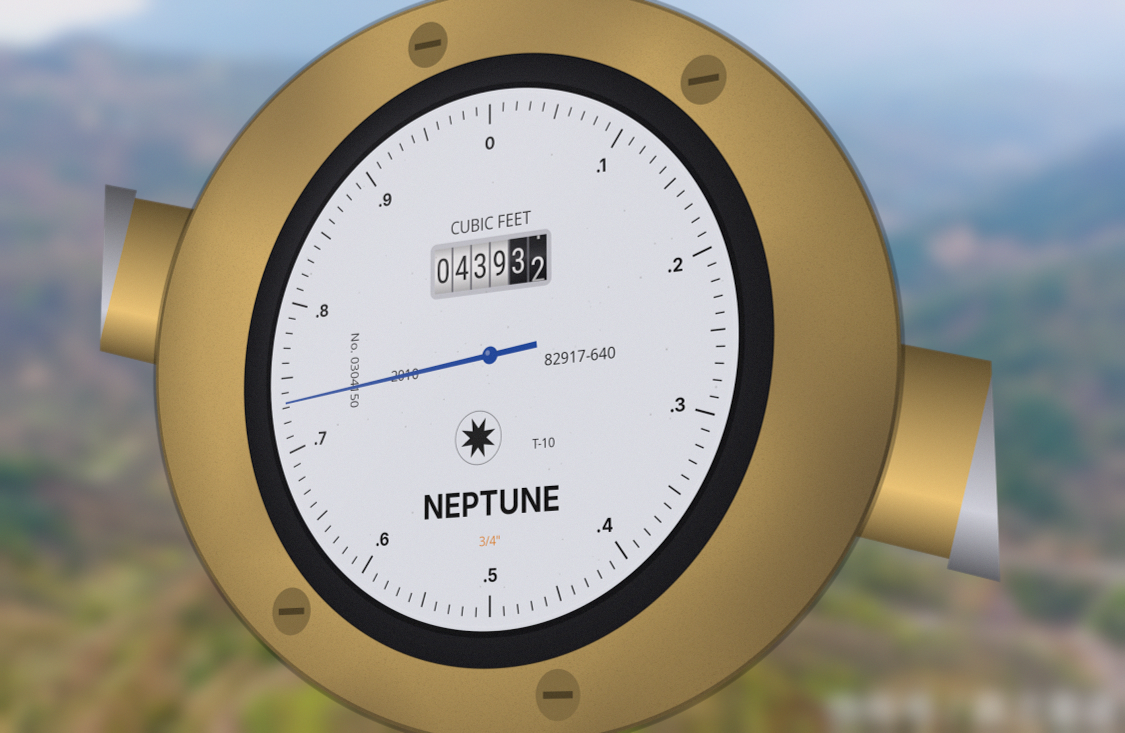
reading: 43931.73 ft³
